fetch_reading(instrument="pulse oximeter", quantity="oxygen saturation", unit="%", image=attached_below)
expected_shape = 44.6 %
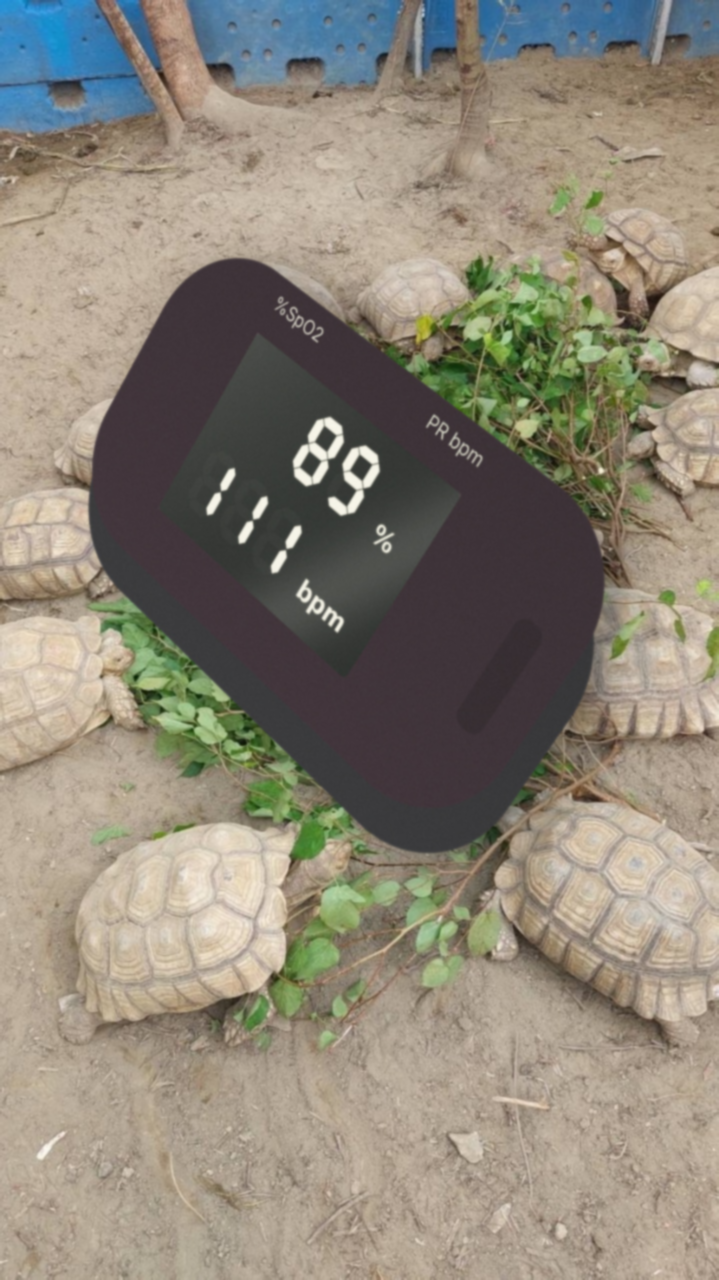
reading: 89 %
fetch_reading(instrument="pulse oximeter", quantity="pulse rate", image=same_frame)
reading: 111 bpm
